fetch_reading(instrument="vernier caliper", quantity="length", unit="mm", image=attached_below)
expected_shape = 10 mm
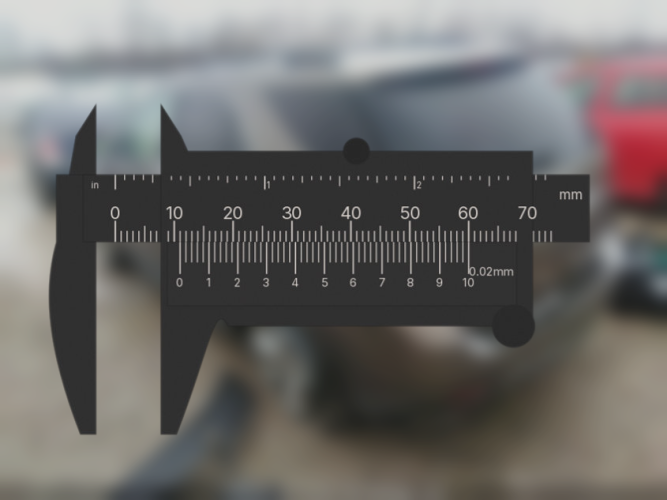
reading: 11.0 mm
